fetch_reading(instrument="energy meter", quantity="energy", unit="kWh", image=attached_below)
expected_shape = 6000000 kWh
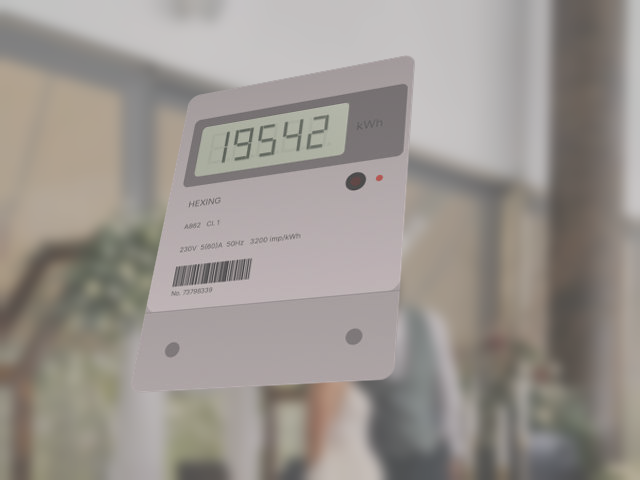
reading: 19542 kWh
